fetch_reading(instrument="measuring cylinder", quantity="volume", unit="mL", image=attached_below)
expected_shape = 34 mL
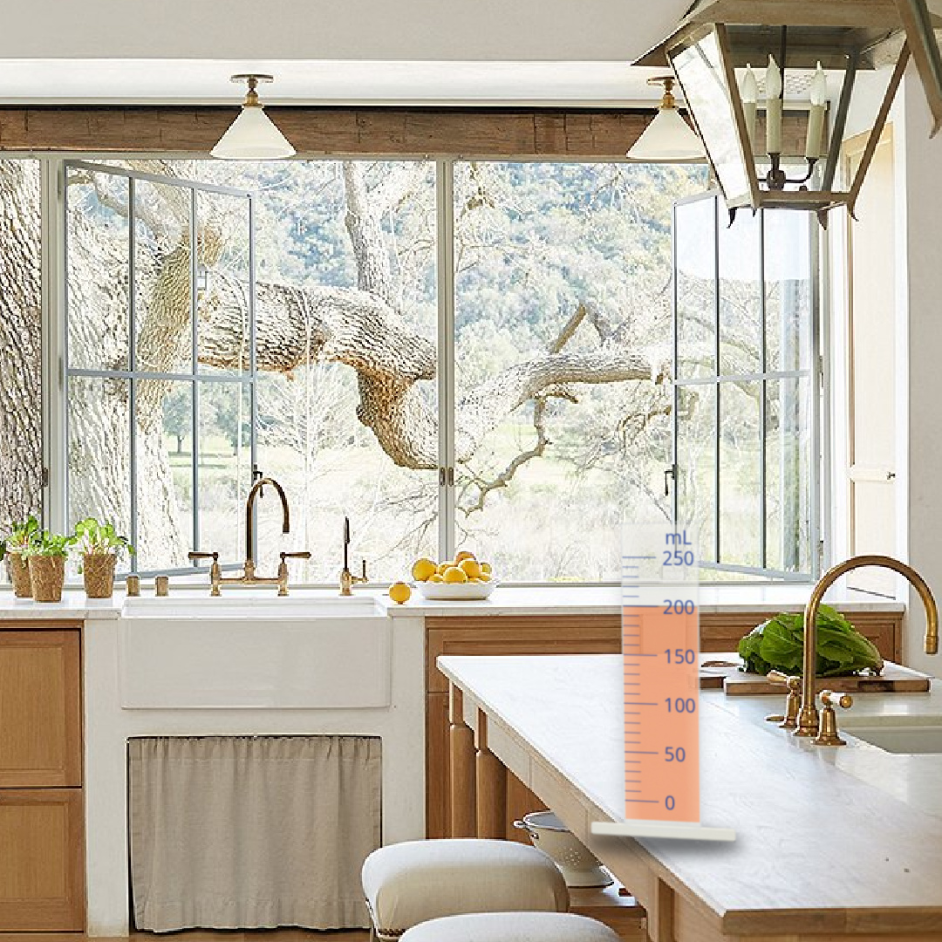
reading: 200 mL
